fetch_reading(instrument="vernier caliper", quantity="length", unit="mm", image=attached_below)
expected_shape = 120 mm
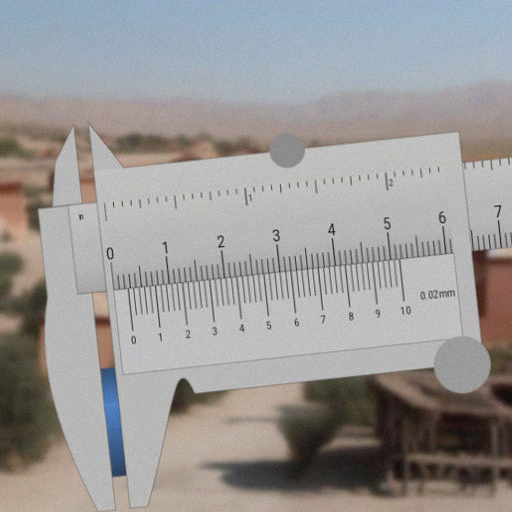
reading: 2.6 mm
